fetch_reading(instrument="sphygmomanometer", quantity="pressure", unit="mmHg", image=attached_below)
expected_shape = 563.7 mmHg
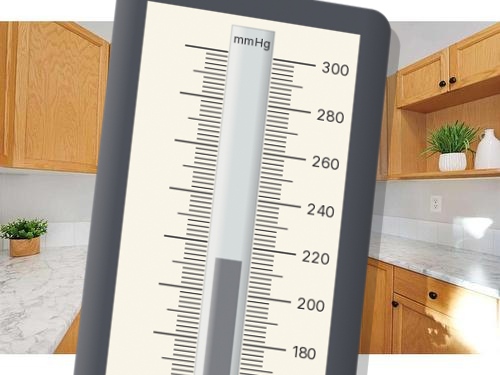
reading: 214 mmHg
